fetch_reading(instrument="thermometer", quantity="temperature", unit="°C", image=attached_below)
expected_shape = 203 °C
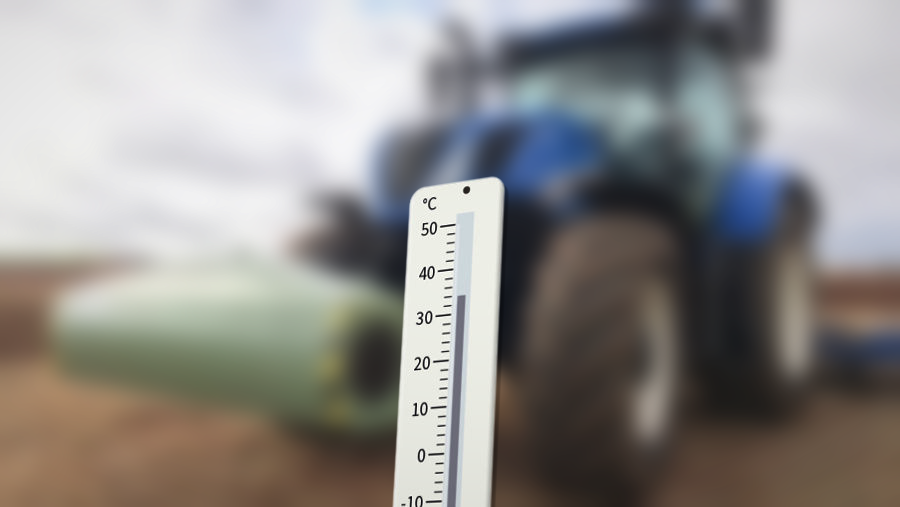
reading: 34 °C
